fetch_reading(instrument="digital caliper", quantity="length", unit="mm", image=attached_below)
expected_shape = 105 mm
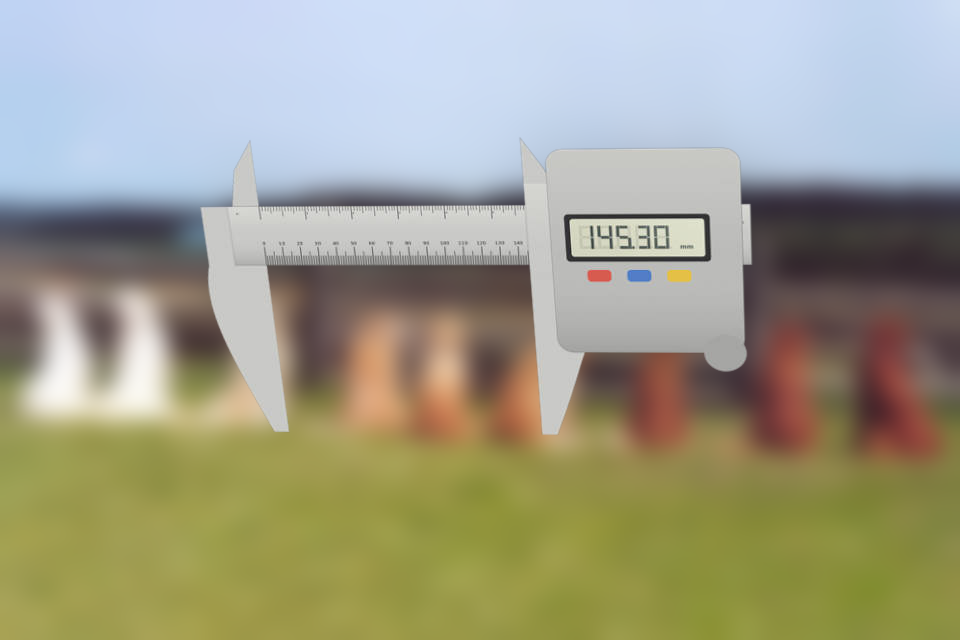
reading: 145.30 mm
